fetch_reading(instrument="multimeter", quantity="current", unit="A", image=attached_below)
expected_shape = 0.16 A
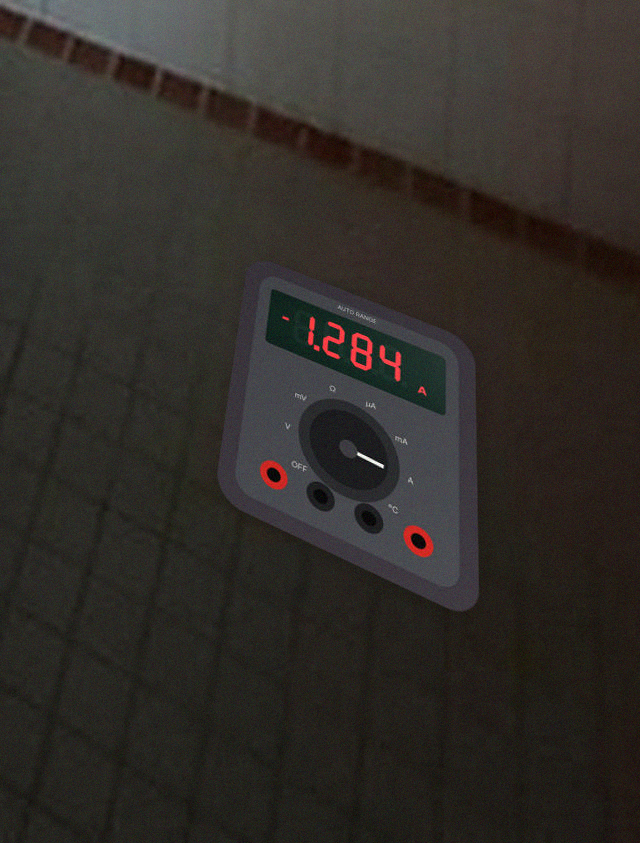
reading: -1.284 A
